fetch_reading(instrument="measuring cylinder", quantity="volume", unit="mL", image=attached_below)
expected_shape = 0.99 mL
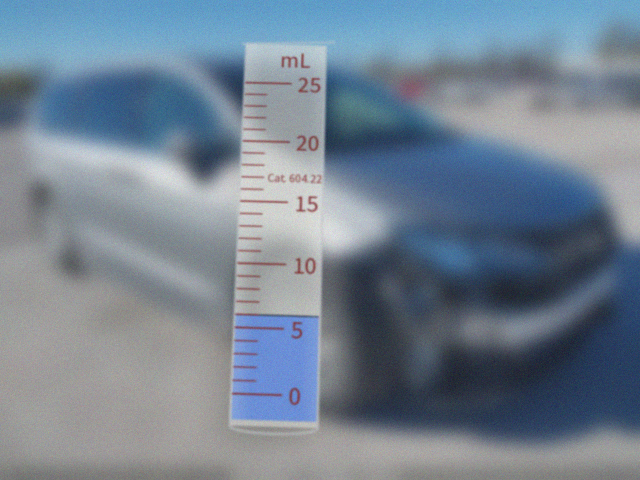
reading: 6 mL
